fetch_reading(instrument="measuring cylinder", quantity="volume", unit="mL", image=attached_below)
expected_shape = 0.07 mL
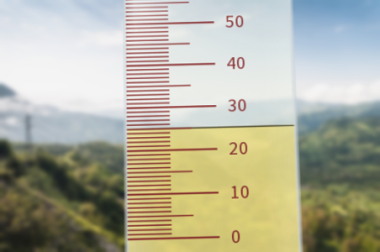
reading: 25 mL
